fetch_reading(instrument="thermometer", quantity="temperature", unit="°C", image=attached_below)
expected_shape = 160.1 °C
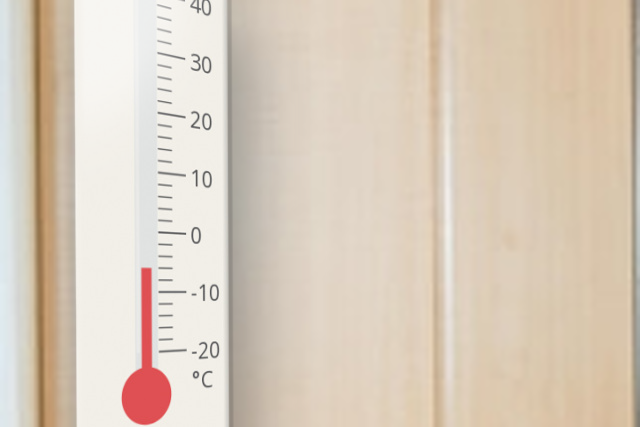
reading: -6 °C
